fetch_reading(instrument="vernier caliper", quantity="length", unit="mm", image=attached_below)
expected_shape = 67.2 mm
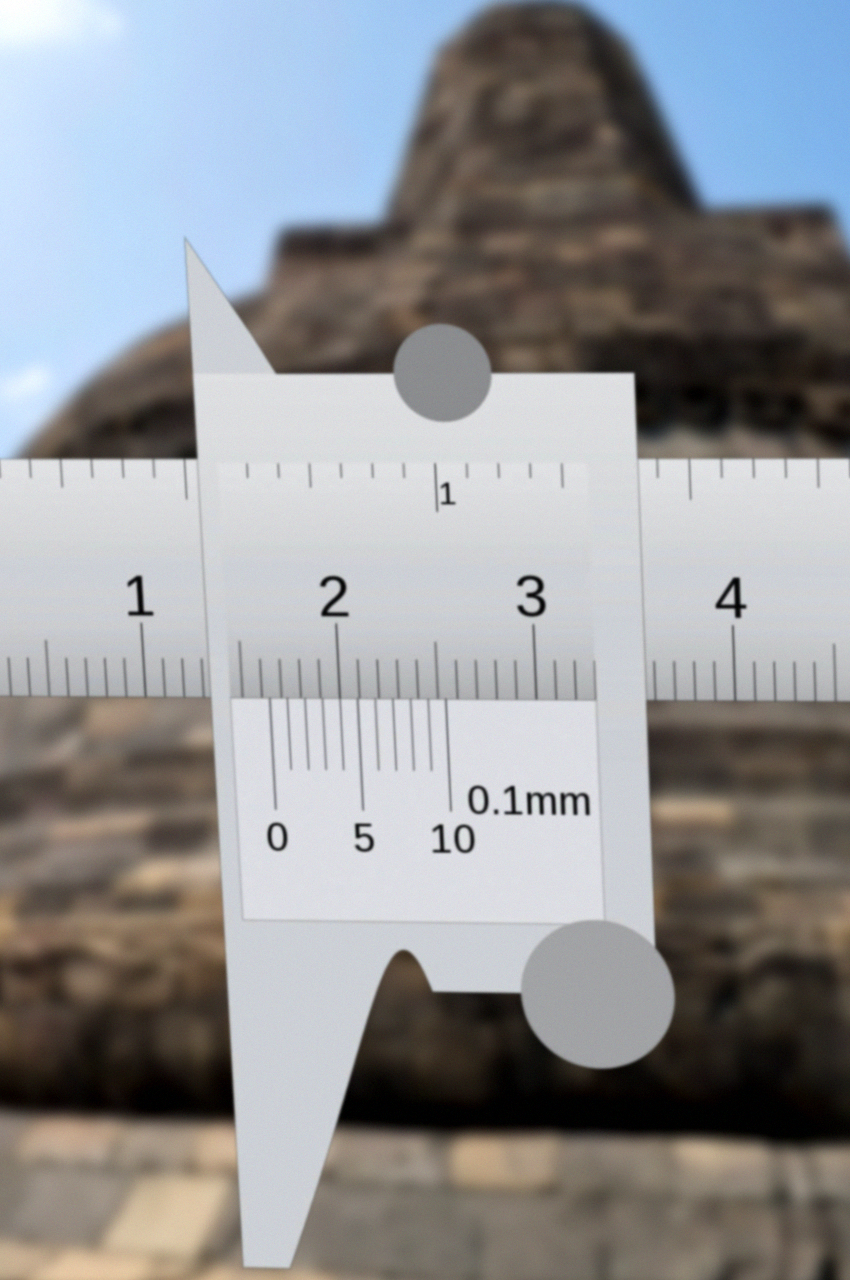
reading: 16.4 mm
